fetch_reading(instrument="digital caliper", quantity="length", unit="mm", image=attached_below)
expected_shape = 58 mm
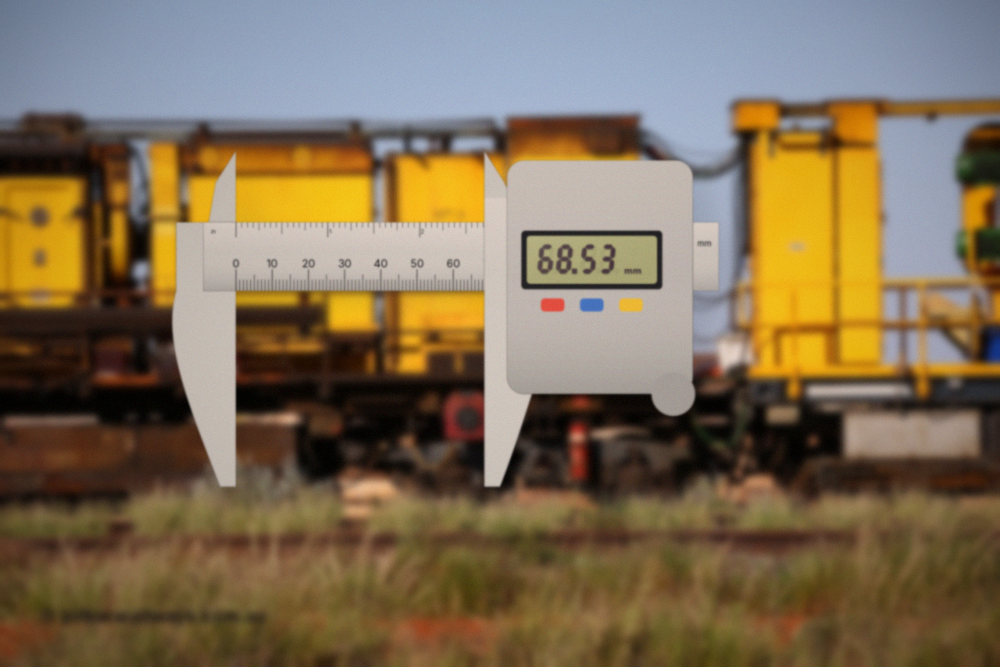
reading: 68.53 mm
